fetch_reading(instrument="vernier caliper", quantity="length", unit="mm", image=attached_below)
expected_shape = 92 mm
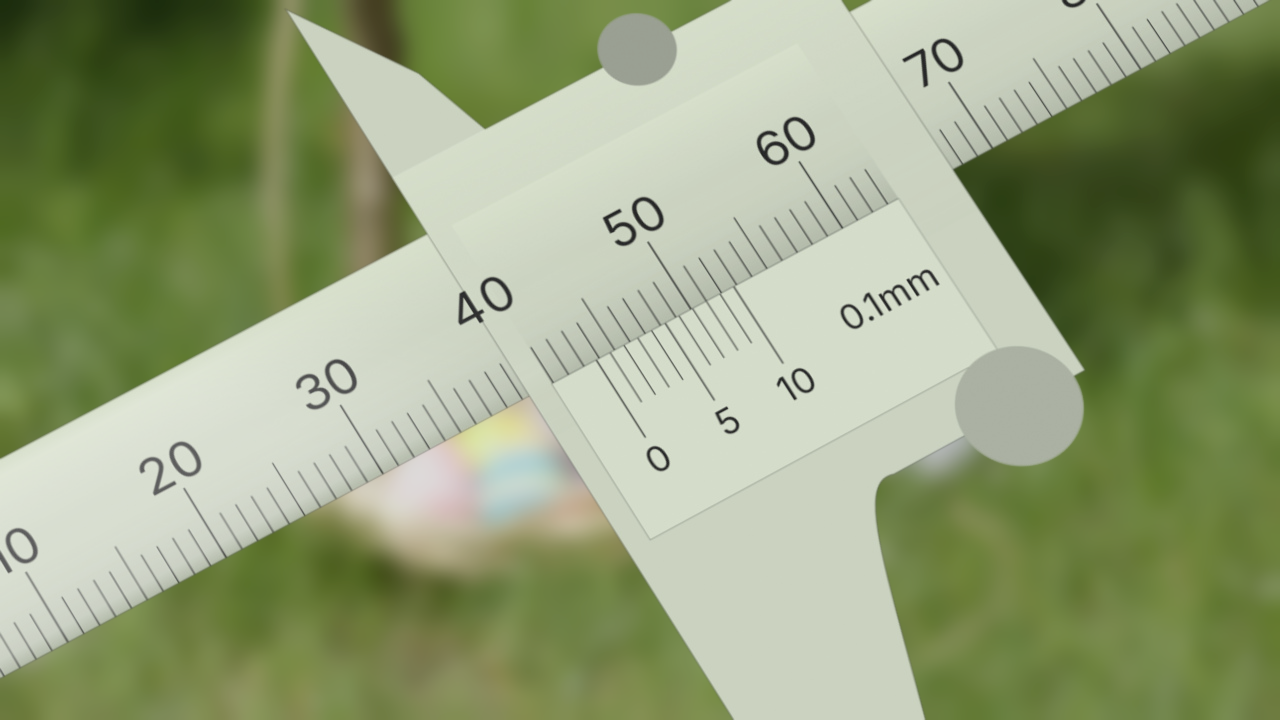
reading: 43.8 mm
